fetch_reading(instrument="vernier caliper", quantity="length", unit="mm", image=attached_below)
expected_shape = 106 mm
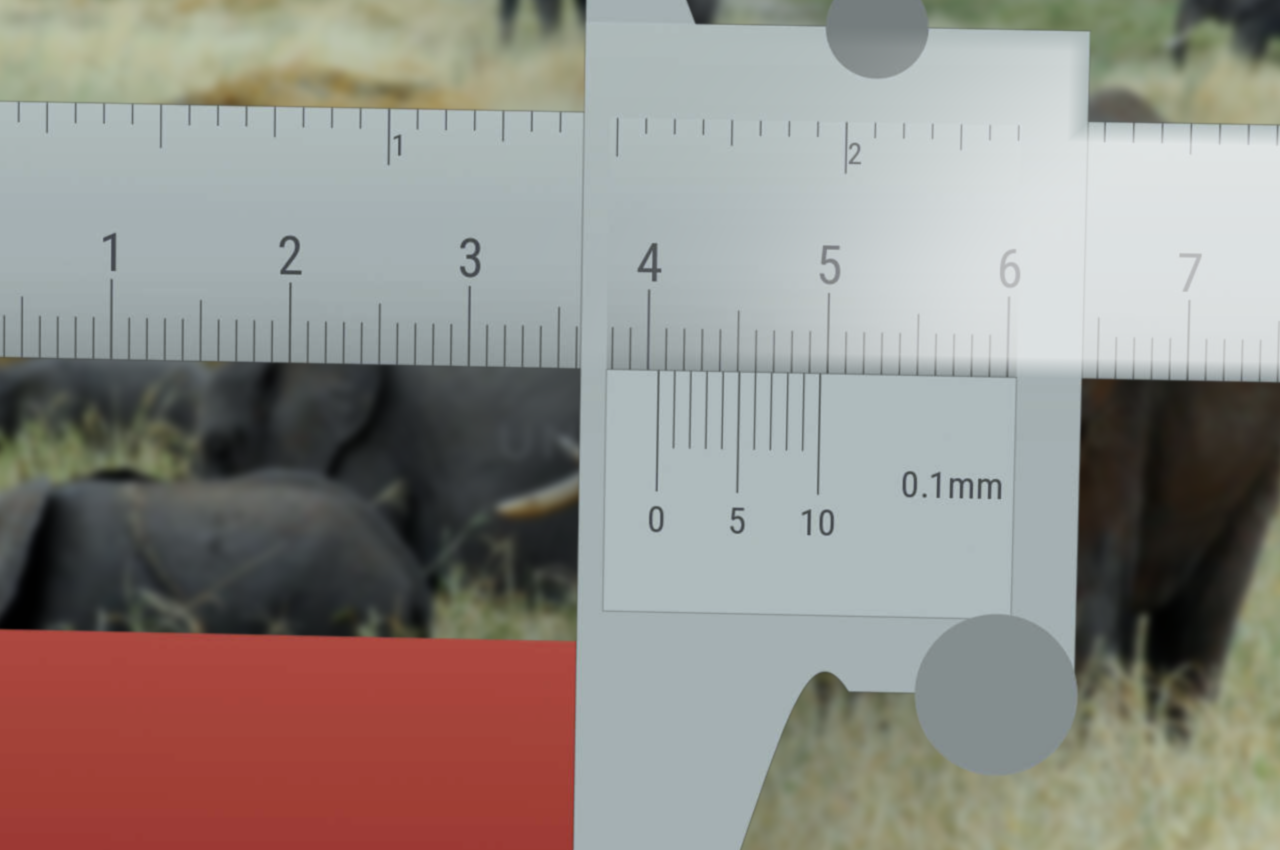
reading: 40.6 mm
